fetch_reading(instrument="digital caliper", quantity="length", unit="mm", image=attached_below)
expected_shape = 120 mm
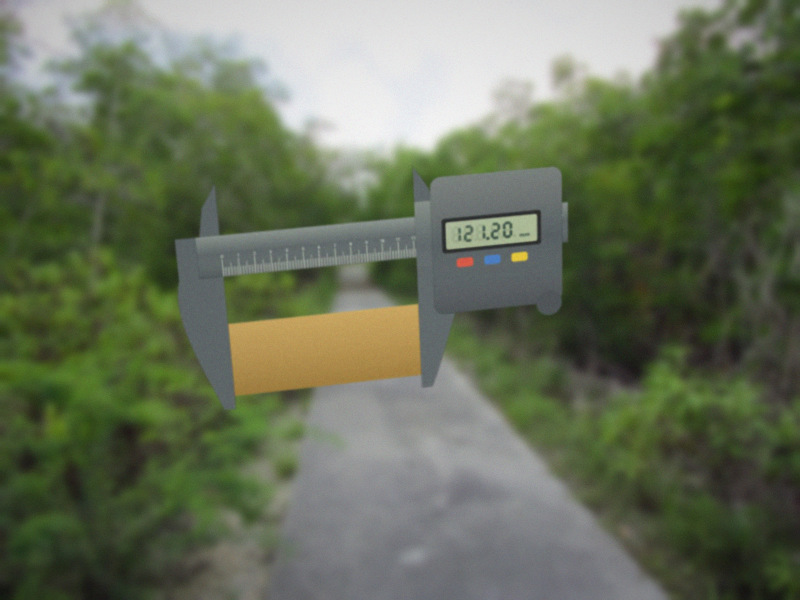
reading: 121.20 mm
